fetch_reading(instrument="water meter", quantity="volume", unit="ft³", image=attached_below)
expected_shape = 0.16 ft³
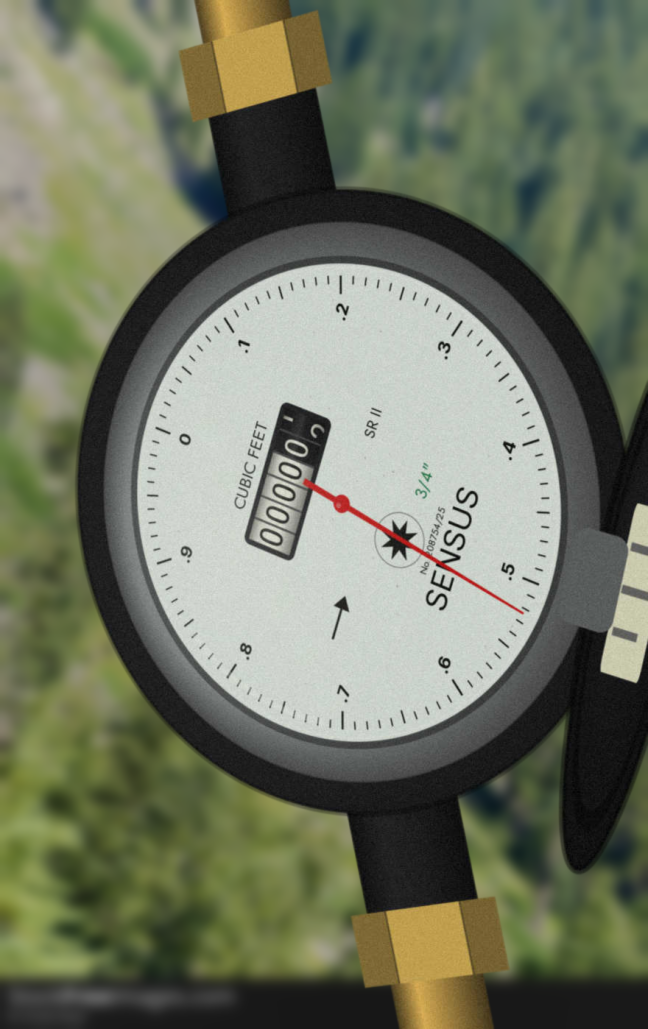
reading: 1.52 ft³
